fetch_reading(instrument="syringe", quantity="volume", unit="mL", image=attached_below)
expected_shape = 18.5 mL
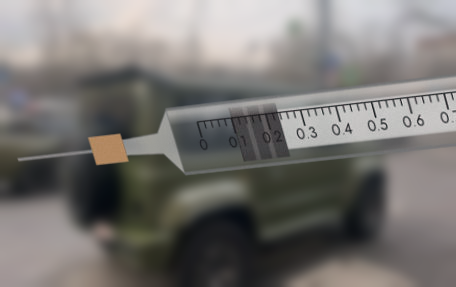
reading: 0.1 mL
